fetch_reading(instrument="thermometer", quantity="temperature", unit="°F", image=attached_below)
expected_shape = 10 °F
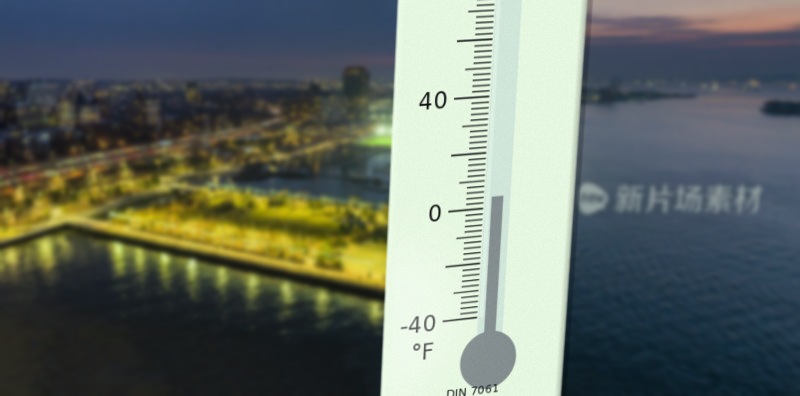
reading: 4 °F
